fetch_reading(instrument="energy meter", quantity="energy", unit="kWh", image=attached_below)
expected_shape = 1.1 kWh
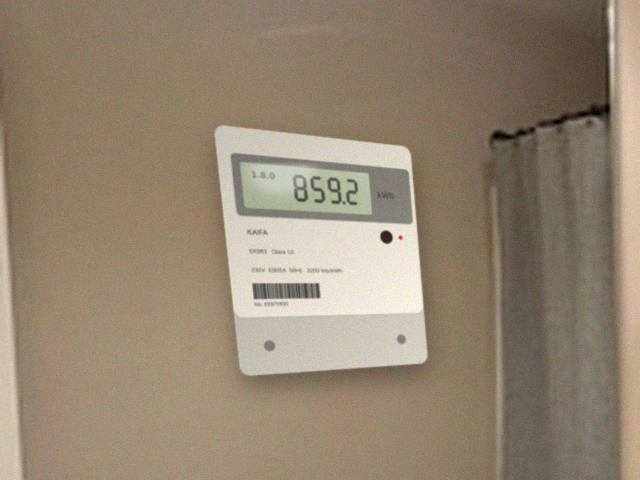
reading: 859.2 kWh
